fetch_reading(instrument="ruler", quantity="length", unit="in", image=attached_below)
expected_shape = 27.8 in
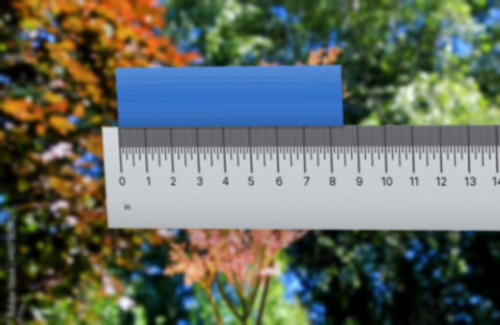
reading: 8.5 in
